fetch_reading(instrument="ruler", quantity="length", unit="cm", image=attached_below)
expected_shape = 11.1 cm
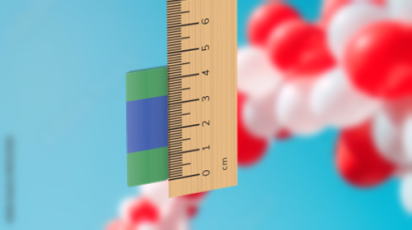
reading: 4.5 cm
